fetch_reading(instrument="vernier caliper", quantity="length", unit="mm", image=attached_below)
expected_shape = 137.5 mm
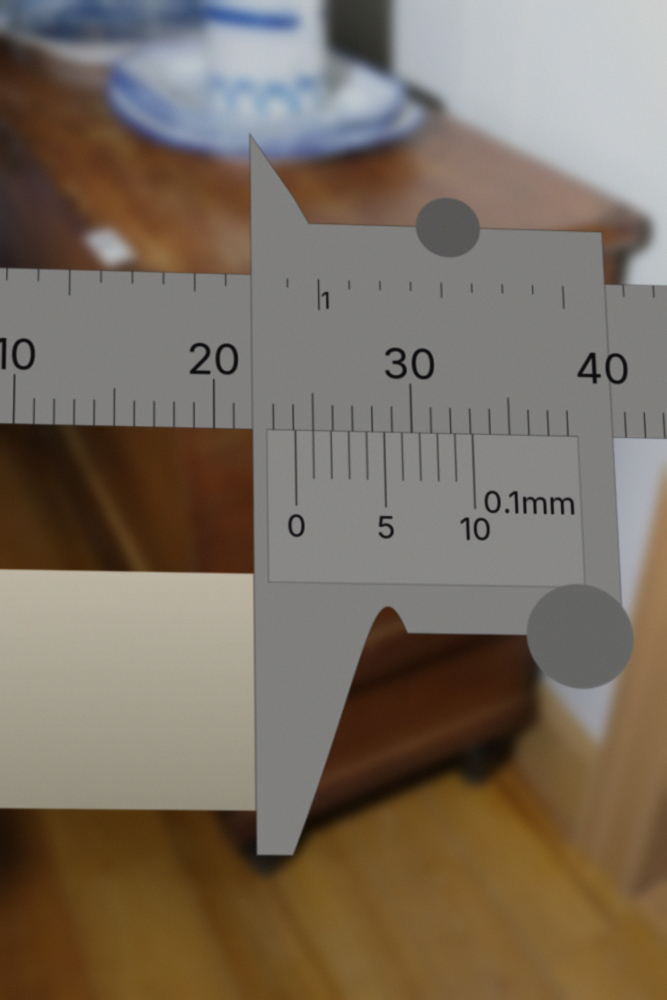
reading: 24.1 mm
